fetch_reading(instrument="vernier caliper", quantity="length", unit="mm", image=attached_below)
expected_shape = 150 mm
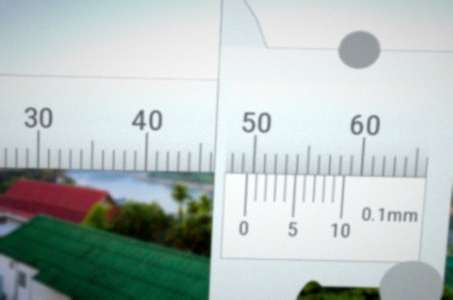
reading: 49.4 mm
